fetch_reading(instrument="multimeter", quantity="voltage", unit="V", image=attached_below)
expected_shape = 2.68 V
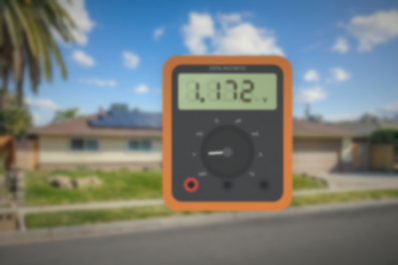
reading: 1.172 V
